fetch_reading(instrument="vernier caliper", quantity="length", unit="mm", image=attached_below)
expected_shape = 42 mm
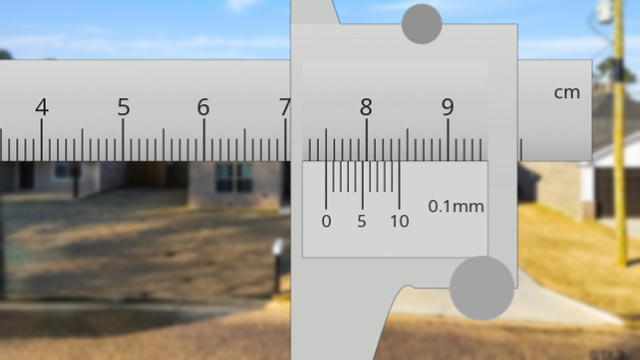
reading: 75.0 mm
